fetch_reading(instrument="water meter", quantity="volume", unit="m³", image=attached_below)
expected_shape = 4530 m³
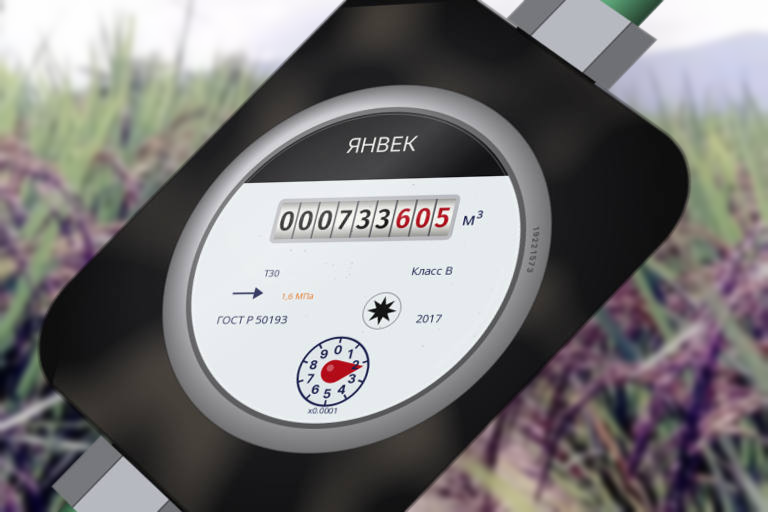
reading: 733.6052 m³
